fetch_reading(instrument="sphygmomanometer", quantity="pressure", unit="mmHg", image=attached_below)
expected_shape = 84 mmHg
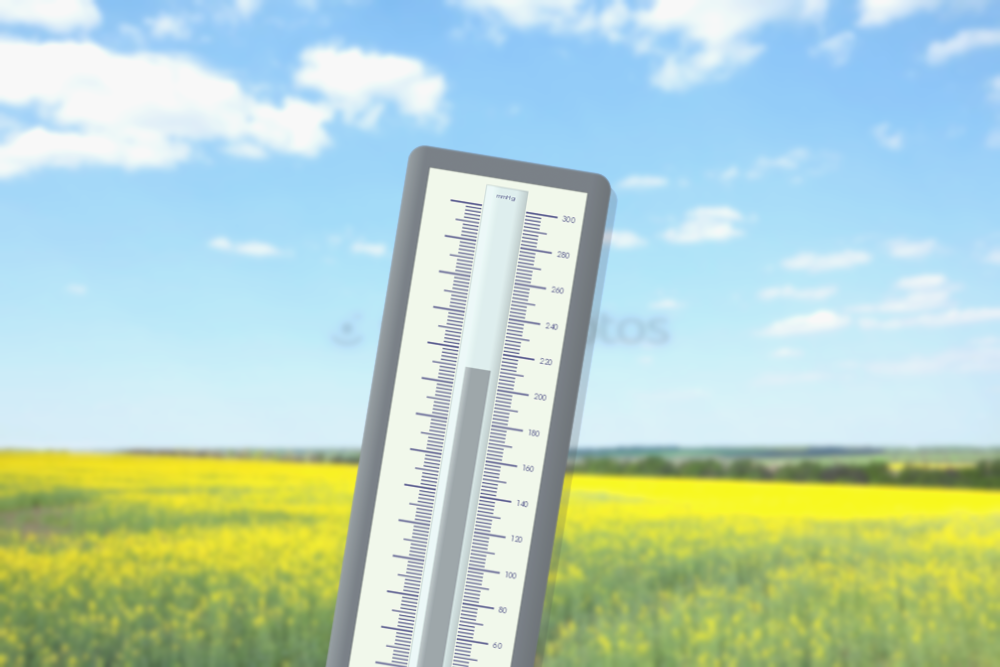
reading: 210 mmHg
